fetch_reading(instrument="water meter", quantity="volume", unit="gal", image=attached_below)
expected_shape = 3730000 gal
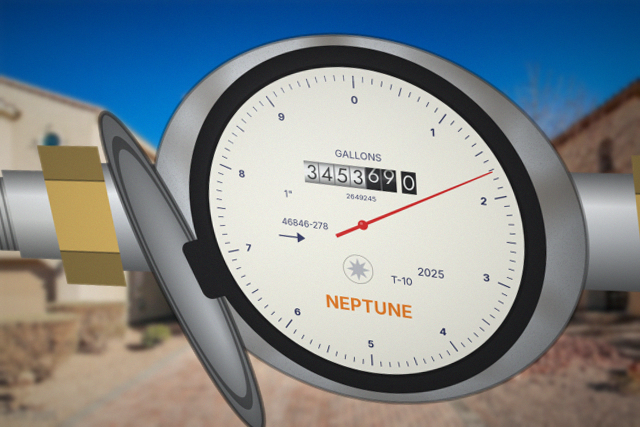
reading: 3453691.7 gal
